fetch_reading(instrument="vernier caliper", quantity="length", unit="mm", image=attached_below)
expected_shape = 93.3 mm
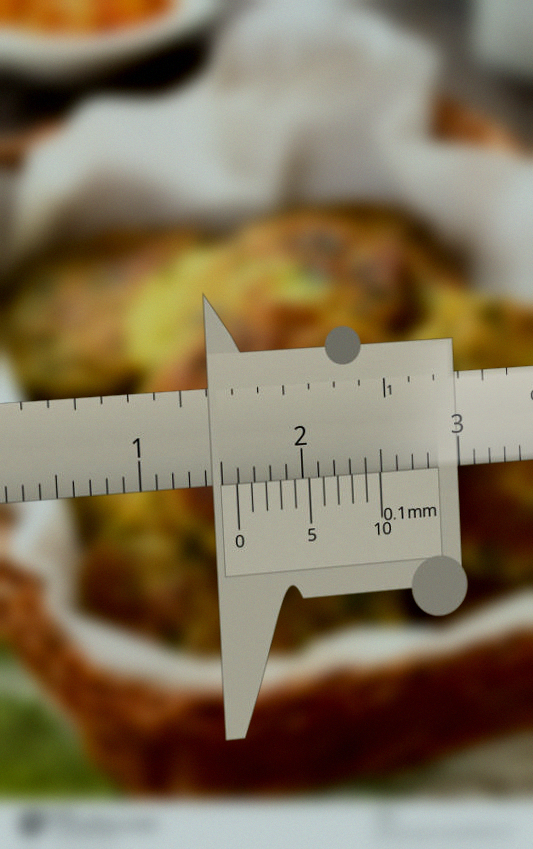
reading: 15.9 mm
